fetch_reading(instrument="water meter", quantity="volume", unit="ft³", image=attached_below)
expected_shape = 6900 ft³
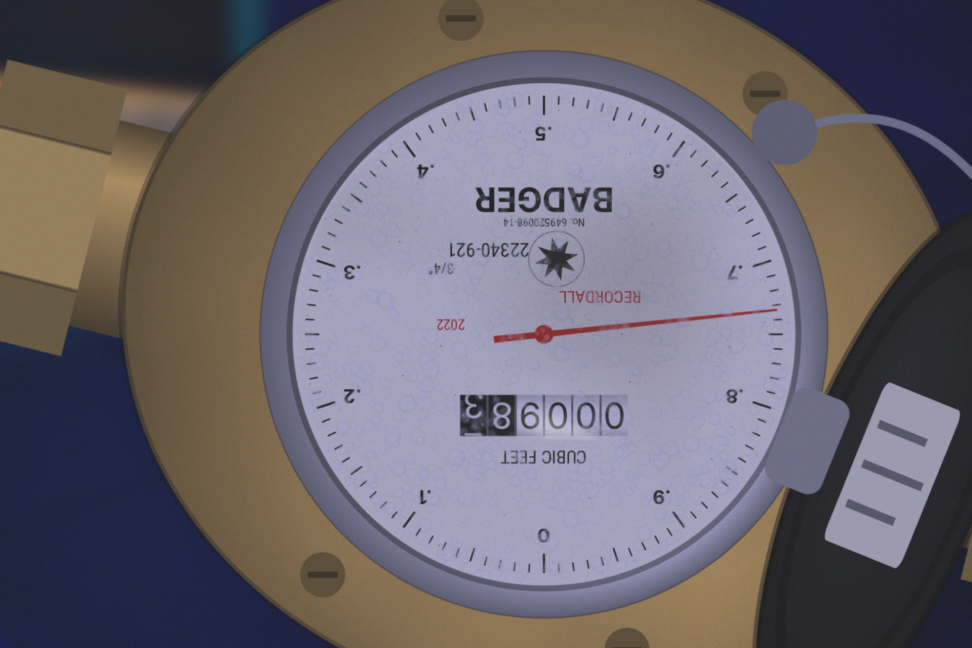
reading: 982.73 ft³
